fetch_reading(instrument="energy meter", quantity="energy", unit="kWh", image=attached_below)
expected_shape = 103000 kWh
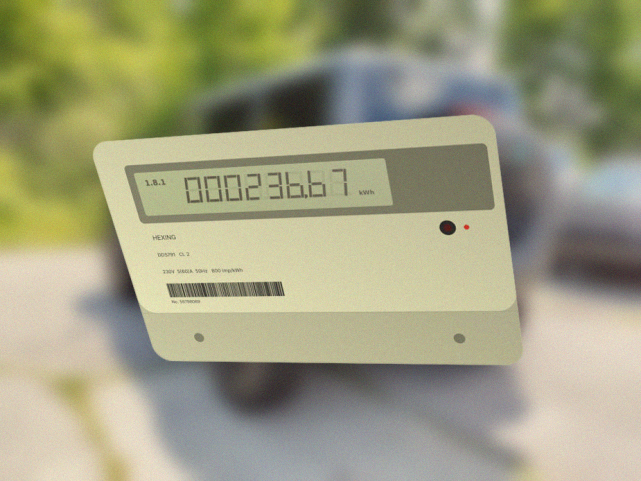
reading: 236.67 kWh
